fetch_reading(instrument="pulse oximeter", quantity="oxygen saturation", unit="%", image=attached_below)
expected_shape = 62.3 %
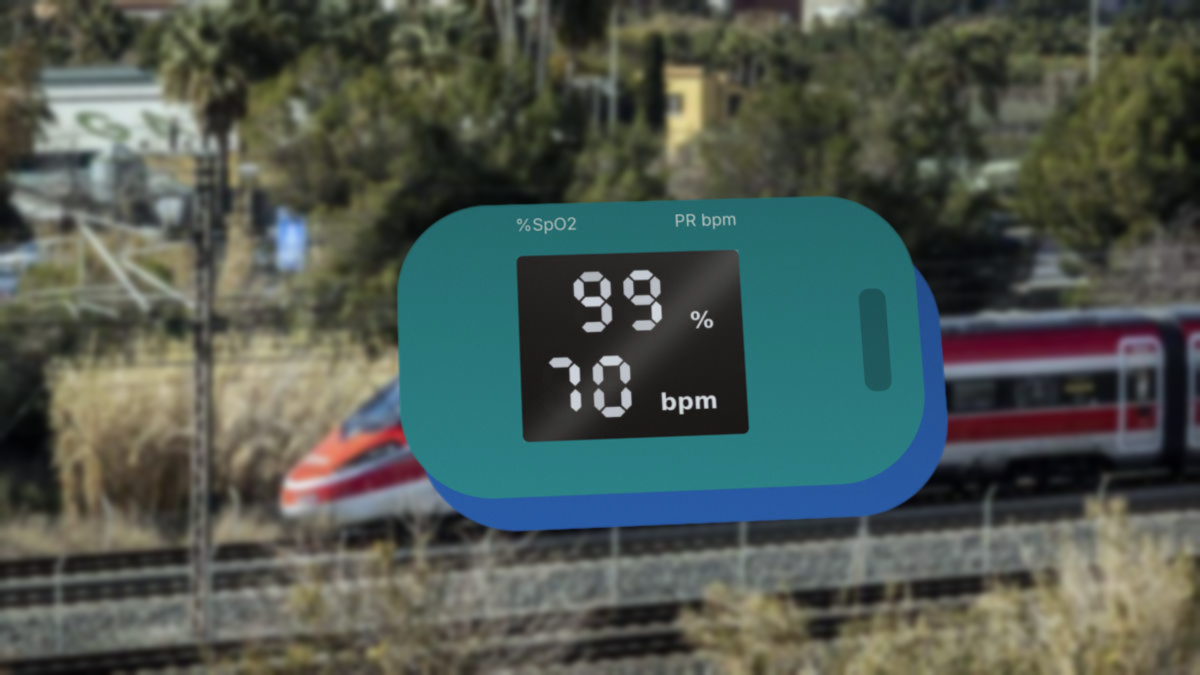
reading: 99 %
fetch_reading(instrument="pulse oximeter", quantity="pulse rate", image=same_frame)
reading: 70 bpm
